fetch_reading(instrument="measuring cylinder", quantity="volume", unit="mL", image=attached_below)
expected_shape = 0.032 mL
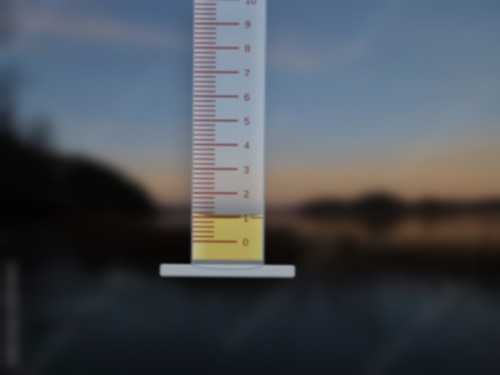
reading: 1 mL
